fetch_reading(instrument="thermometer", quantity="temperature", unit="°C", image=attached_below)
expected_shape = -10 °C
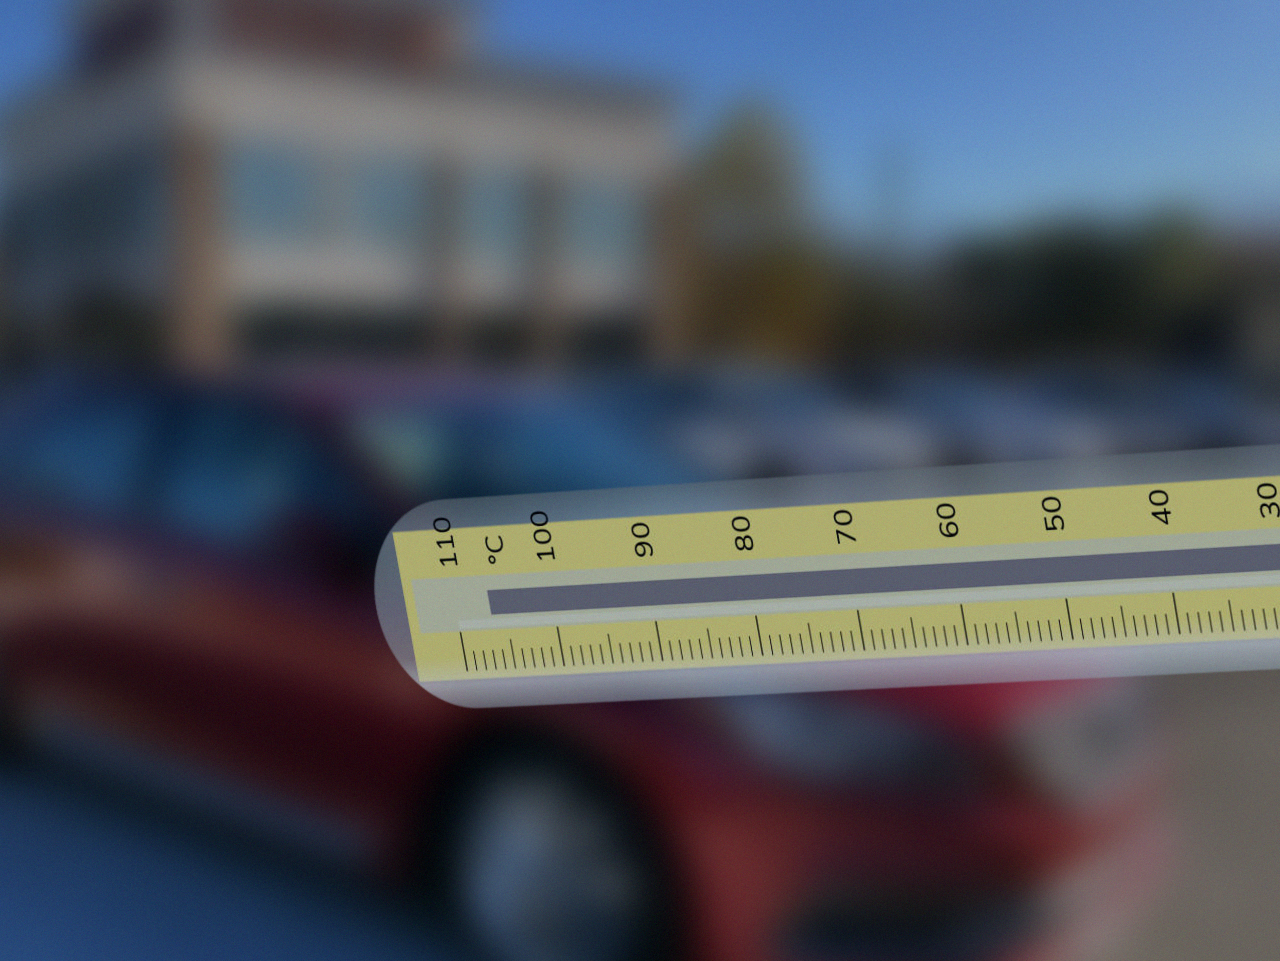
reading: 106.5 °C
